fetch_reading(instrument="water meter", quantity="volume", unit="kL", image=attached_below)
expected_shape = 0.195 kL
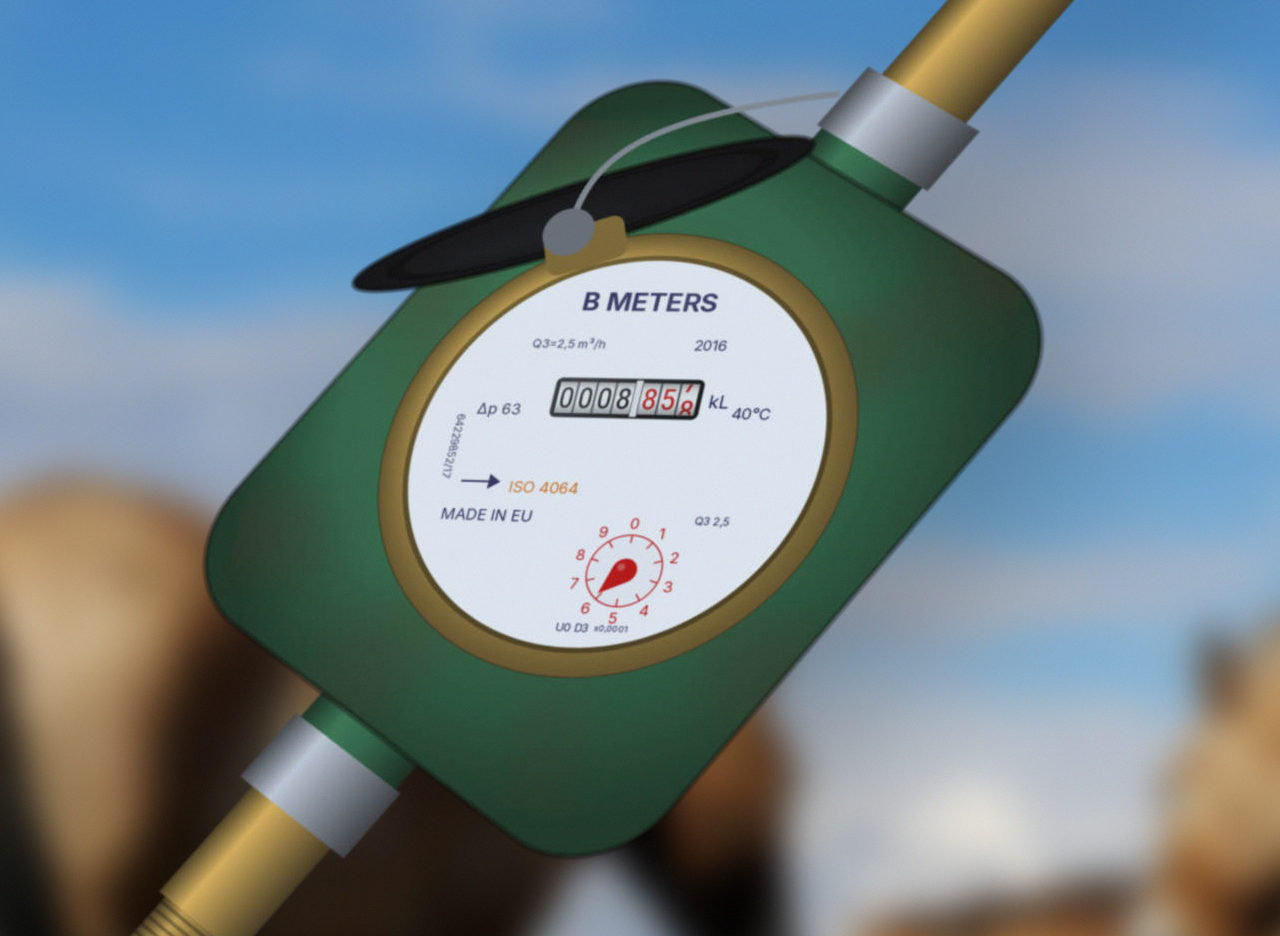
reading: 8.8576 kL
